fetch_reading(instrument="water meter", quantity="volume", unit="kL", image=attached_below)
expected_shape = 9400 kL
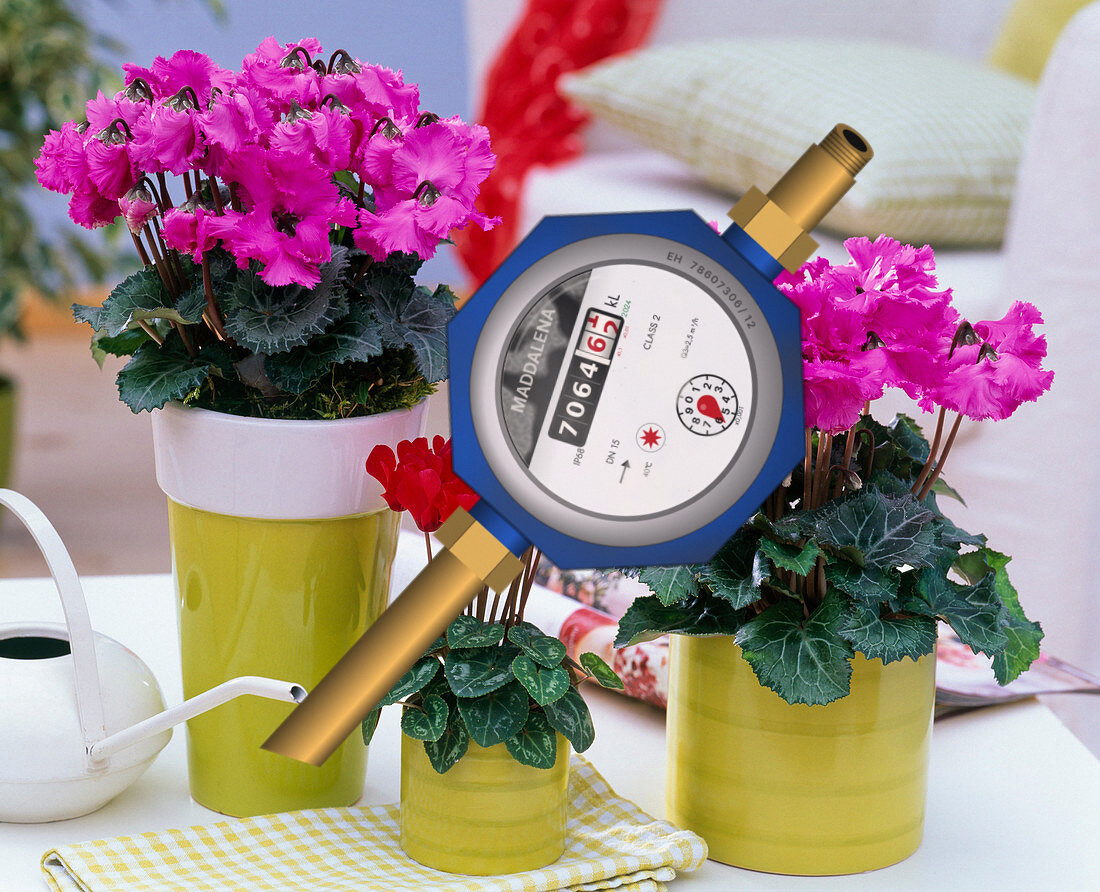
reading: 7064.615 kL
